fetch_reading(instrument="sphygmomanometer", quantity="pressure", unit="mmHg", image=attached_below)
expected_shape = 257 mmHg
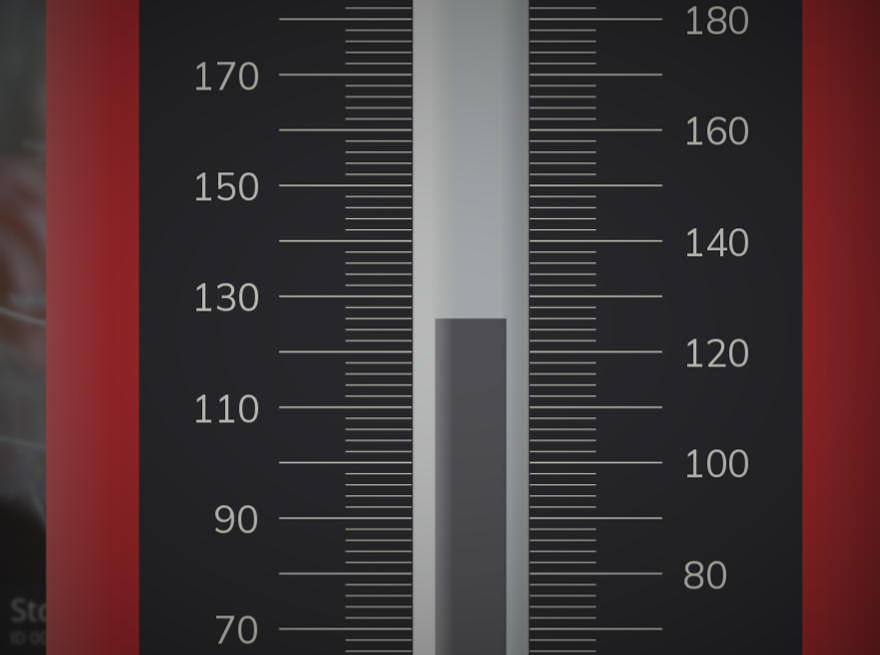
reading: 126 mmHg
